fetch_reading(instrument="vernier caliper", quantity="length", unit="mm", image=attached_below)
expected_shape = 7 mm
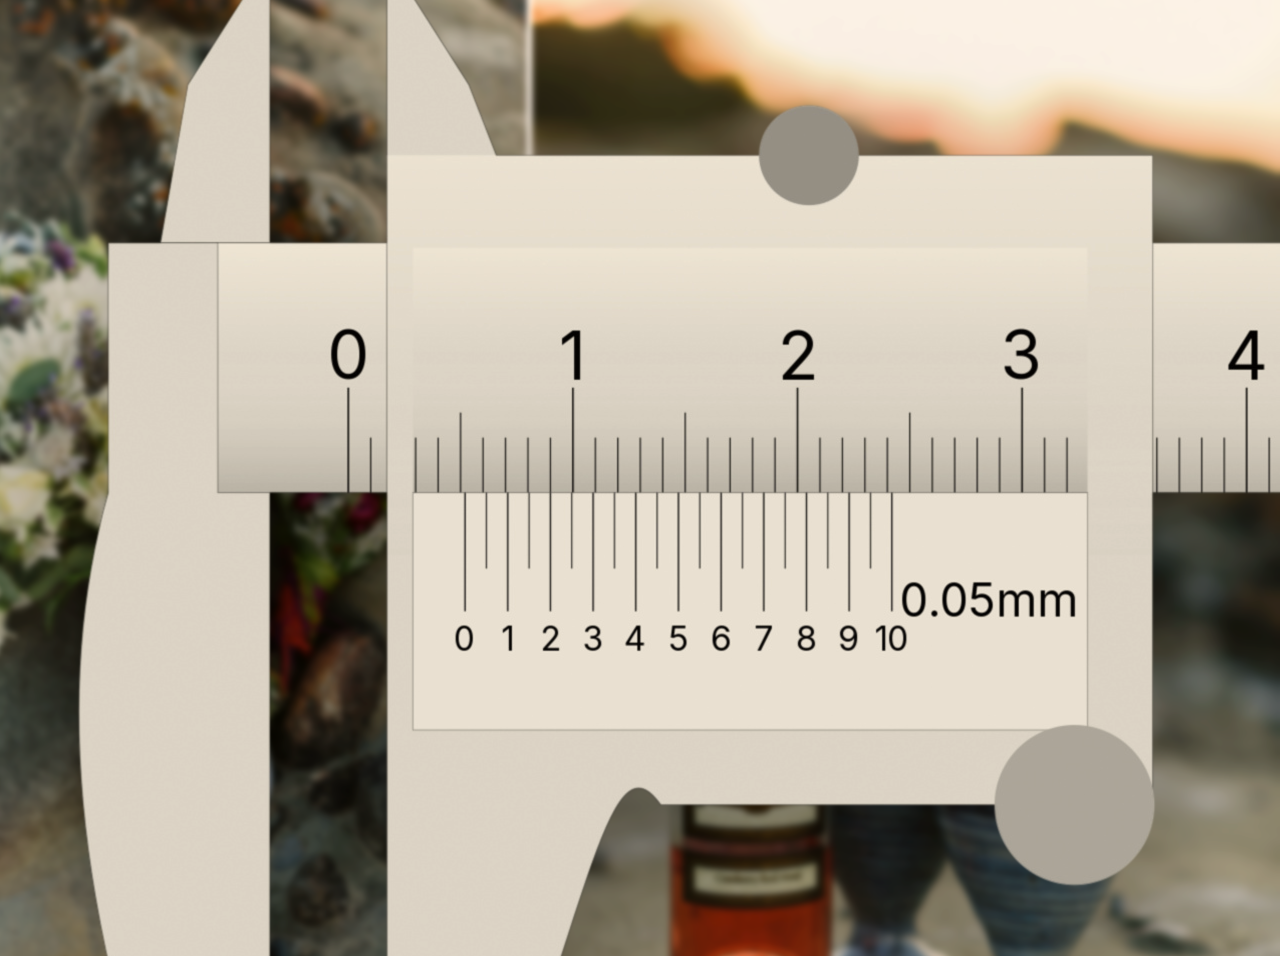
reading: 5.2 mm
